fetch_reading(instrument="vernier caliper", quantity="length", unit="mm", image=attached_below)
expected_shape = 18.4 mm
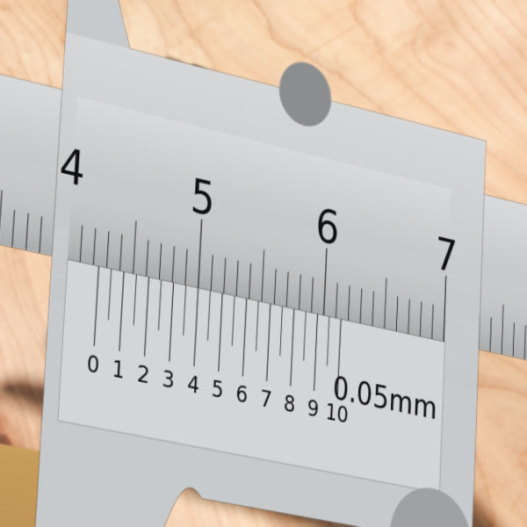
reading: 42.4 mm
